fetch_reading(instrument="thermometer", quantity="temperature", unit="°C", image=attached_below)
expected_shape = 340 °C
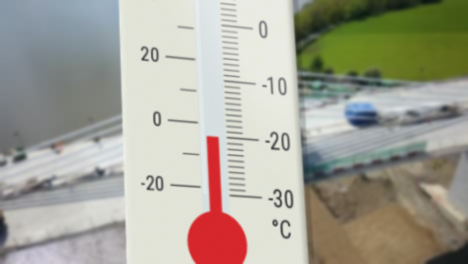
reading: -20 °C
